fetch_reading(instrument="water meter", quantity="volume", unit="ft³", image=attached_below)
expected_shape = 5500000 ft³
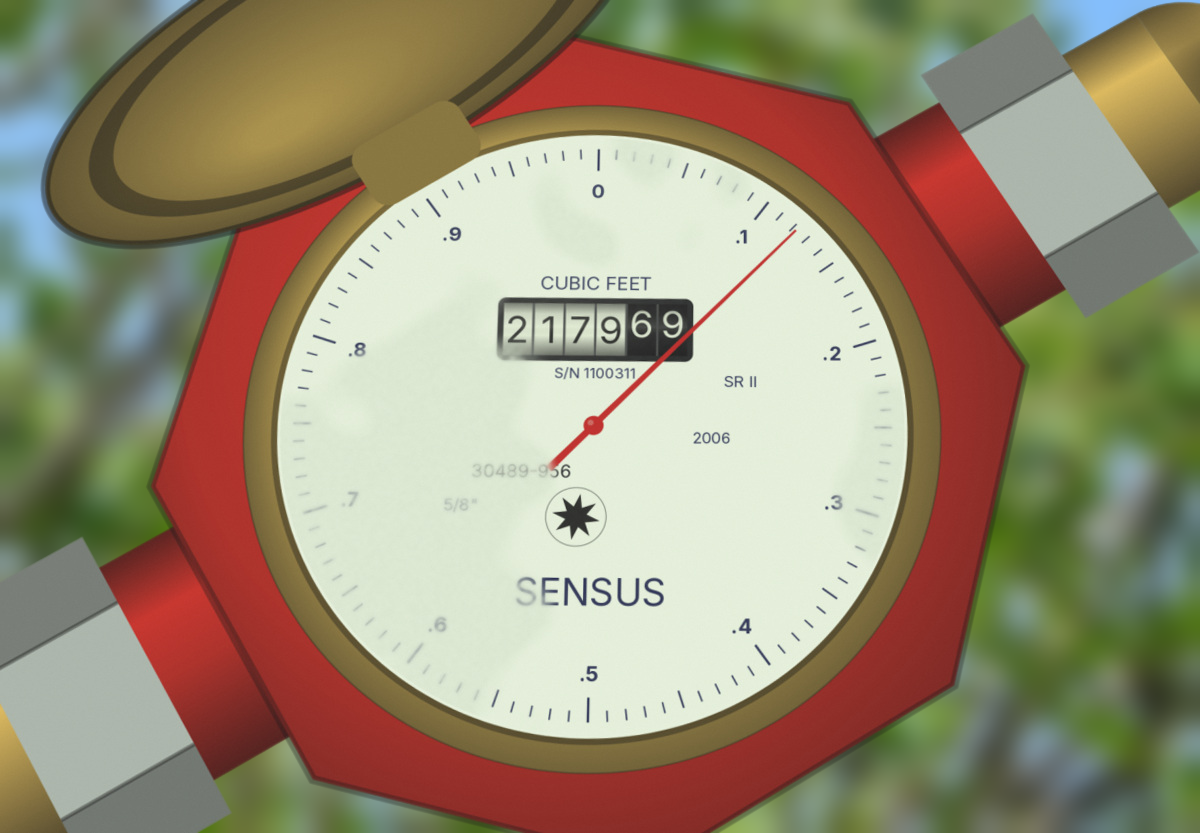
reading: 217969.12 ft³
